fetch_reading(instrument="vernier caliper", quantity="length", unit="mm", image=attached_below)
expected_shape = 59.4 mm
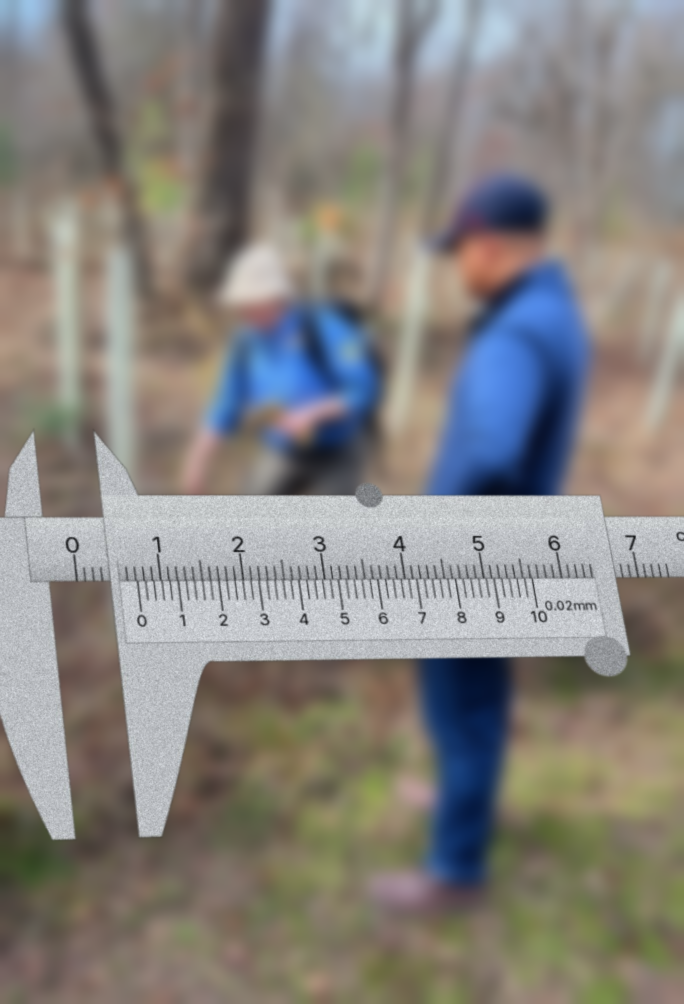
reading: 7.2 mm
